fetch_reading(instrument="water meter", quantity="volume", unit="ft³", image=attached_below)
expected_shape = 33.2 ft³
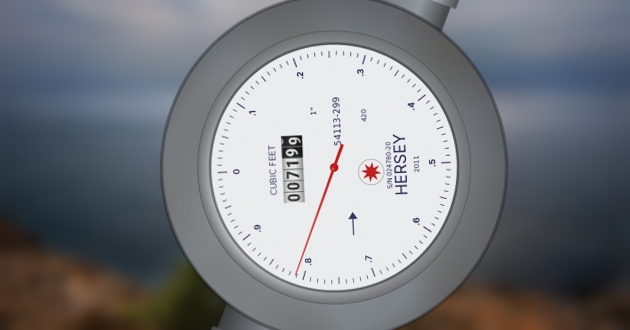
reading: 7198.81 ft³
